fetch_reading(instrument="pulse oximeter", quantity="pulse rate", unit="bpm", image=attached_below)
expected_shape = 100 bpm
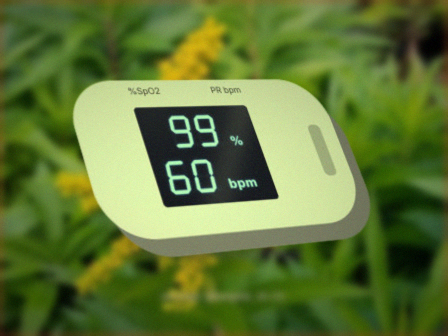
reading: 60 bpm
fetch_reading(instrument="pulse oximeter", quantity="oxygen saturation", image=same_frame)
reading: 99 %
